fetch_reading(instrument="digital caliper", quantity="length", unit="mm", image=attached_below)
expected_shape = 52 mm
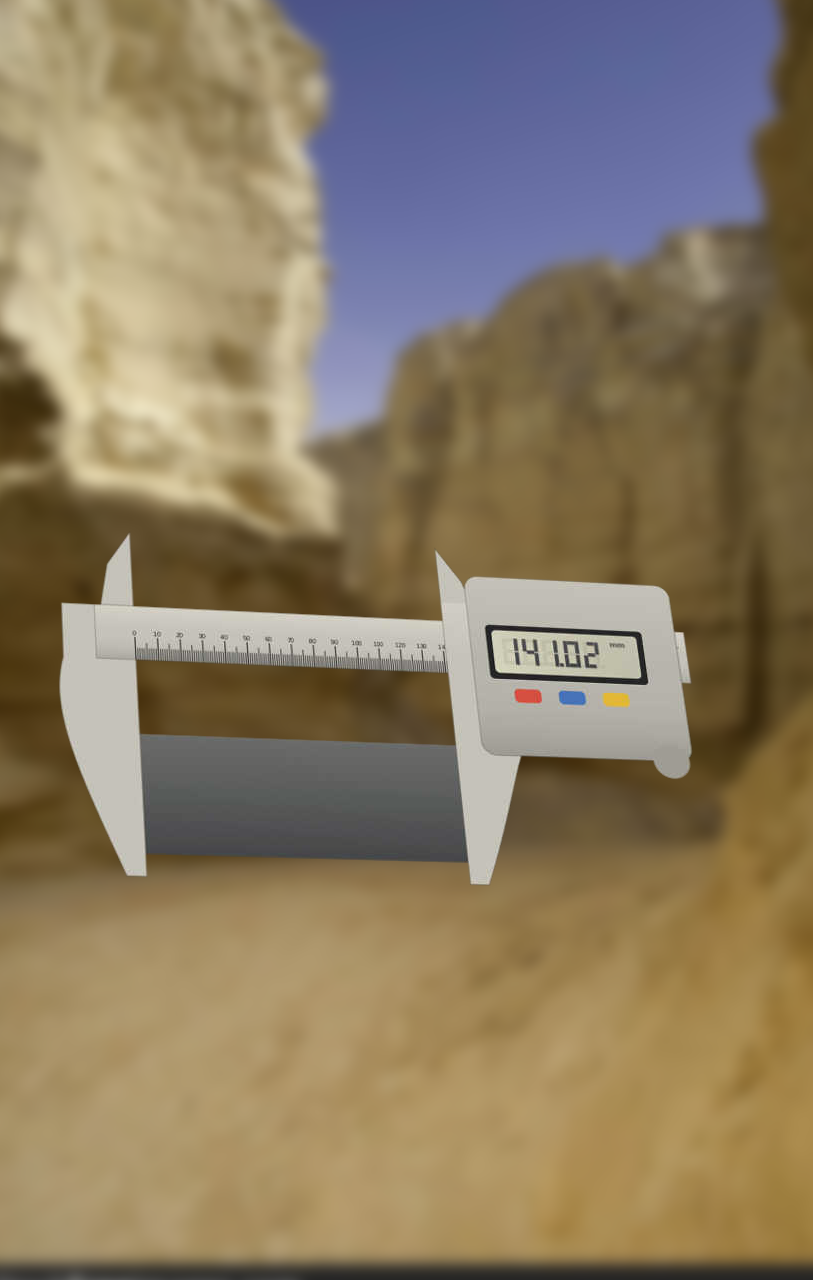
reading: 141.02 mm
